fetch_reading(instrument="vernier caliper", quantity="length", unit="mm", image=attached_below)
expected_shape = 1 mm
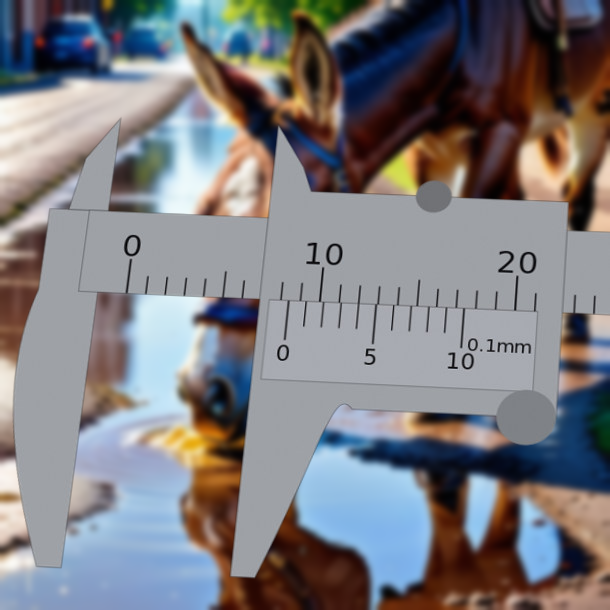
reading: 8.4 mm
